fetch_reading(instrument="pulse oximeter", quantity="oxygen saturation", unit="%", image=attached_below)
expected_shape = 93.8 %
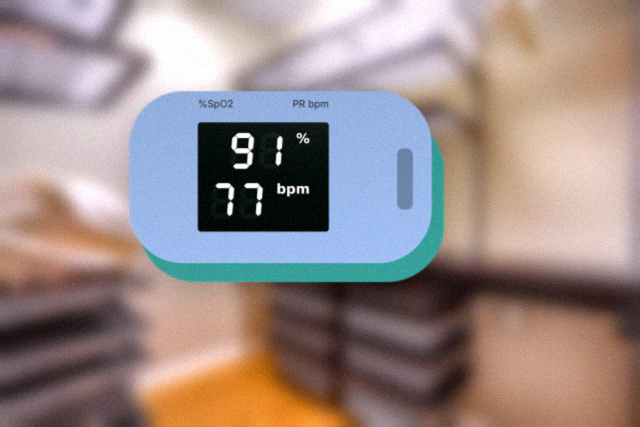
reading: 91 %
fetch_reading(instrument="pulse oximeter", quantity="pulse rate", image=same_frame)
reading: 77 bpm
